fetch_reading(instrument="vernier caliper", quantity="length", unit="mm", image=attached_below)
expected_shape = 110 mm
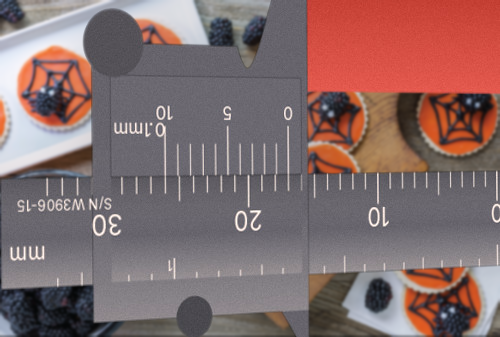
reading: 17.0 mm
